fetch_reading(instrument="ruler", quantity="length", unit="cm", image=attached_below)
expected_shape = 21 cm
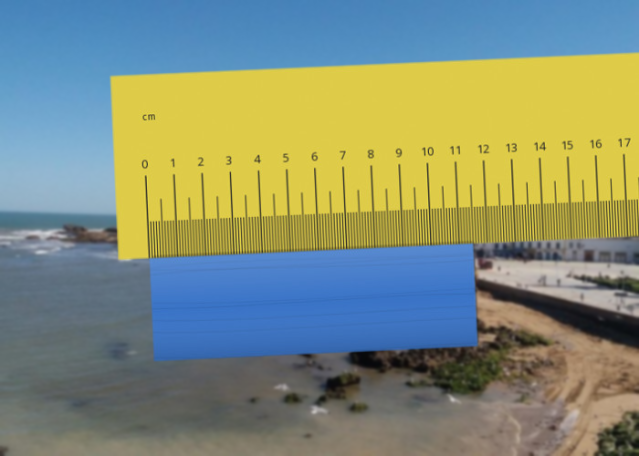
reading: 11.5 cm
